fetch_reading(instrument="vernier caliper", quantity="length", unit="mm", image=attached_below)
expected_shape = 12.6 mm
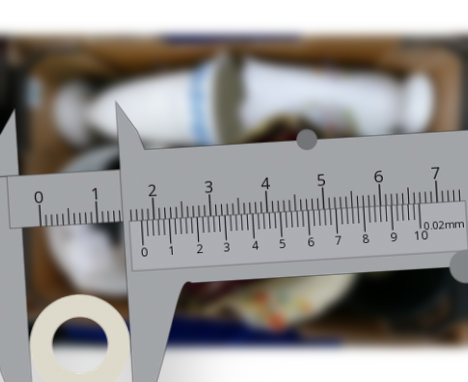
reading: 17.8 mm
